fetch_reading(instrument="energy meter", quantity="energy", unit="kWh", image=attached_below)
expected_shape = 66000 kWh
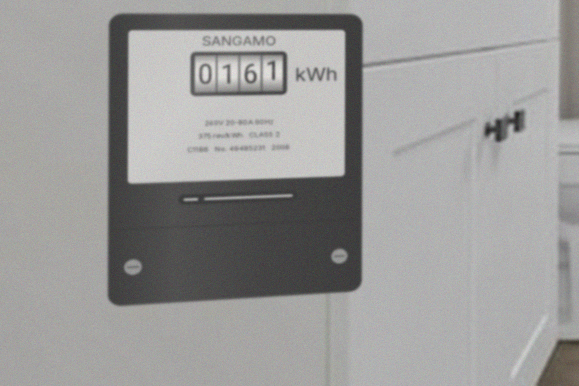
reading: 161 kWh
